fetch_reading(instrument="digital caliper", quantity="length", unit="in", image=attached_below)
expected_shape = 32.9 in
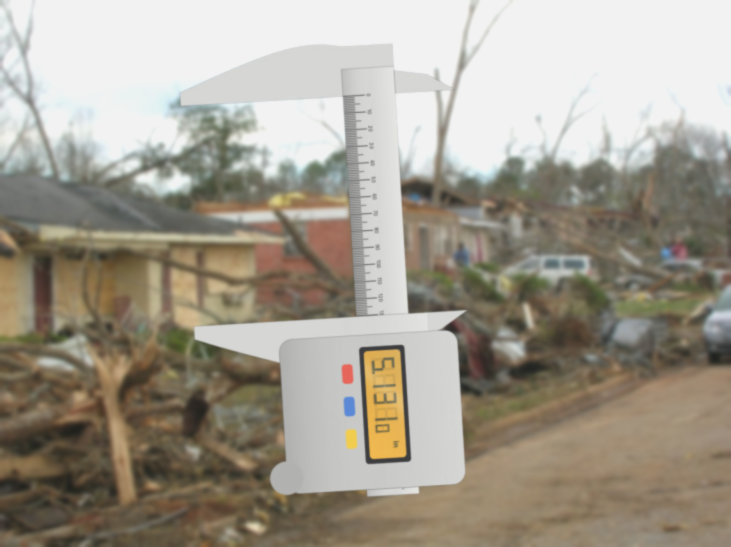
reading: 5.1310 in
